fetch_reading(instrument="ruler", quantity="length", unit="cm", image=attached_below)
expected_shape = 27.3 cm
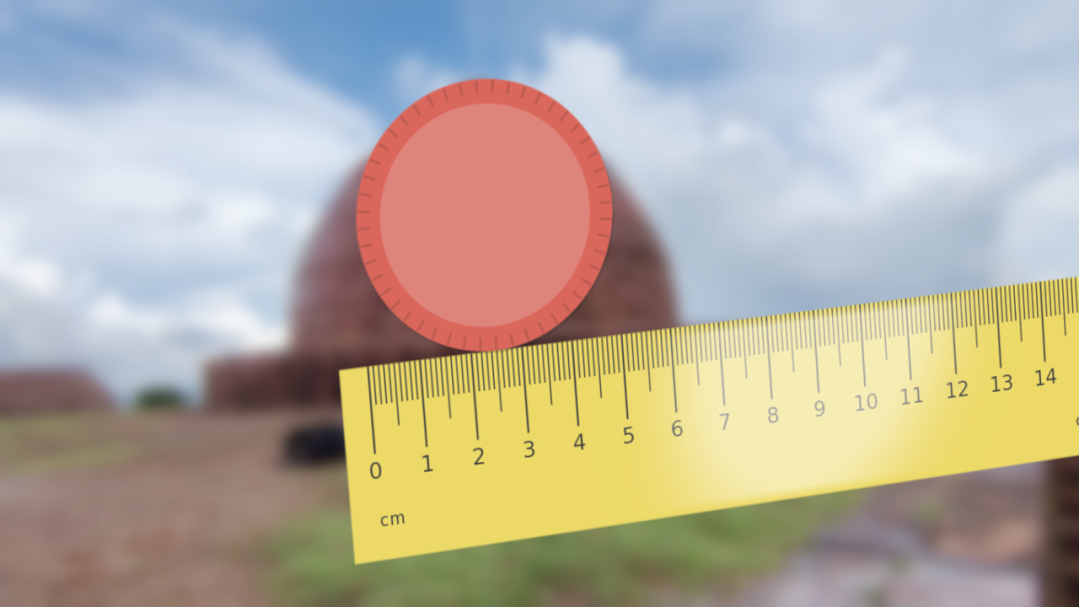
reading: 5 cm
